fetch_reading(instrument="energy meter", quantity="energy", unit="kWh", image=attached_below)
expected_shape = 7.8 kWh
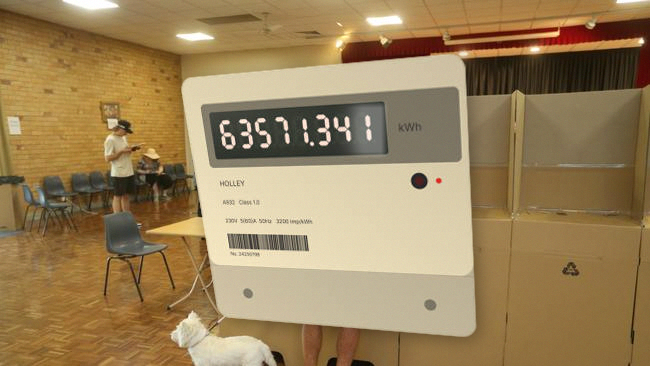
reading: 63571.341 kWh
